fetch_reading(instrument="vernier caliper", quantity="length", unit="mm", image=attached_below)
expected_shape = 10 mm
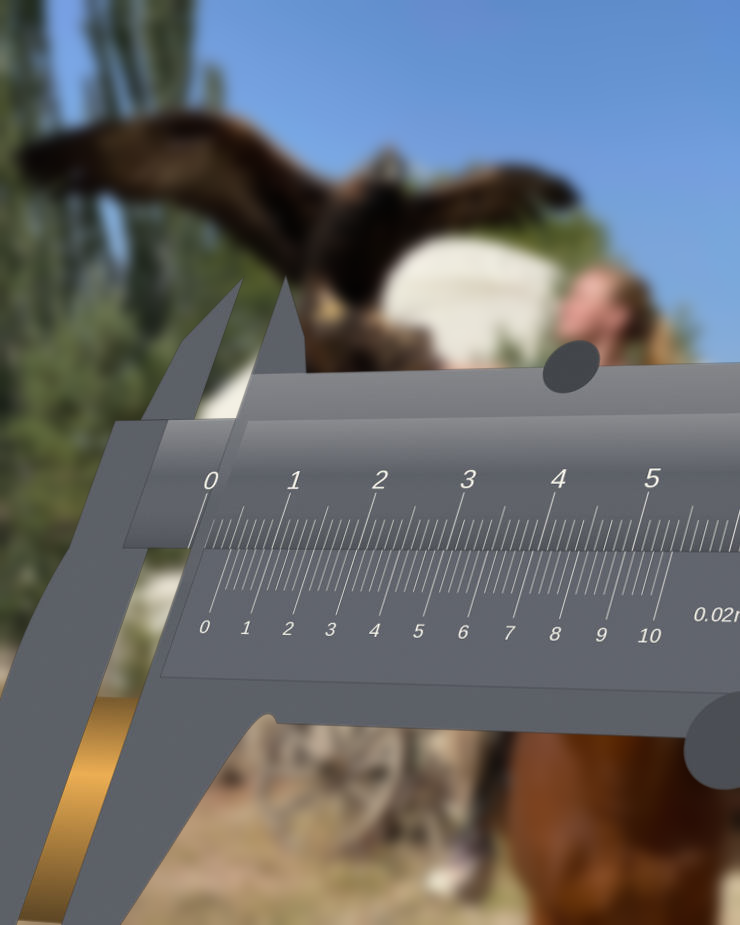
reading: 5.2 mm
